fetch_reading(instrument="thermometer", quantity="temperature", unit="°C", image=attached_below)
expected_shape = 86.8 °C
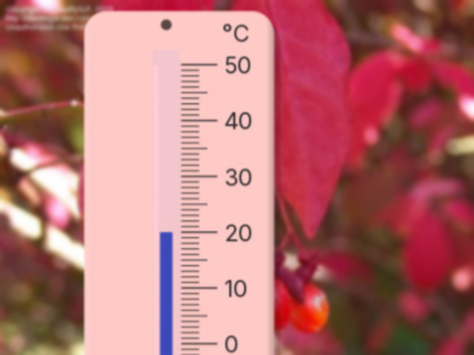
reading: 20 °C
